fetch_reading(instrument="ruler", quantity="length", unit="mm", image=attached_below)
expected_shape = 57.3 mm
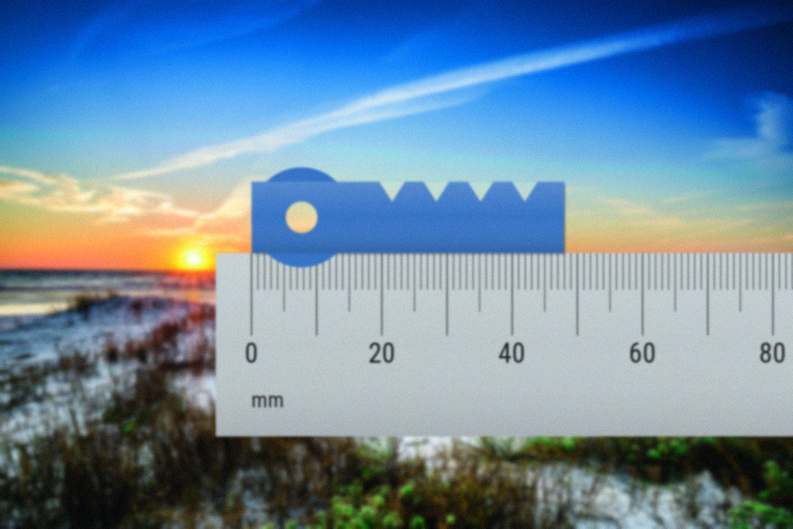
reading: 48 mm
